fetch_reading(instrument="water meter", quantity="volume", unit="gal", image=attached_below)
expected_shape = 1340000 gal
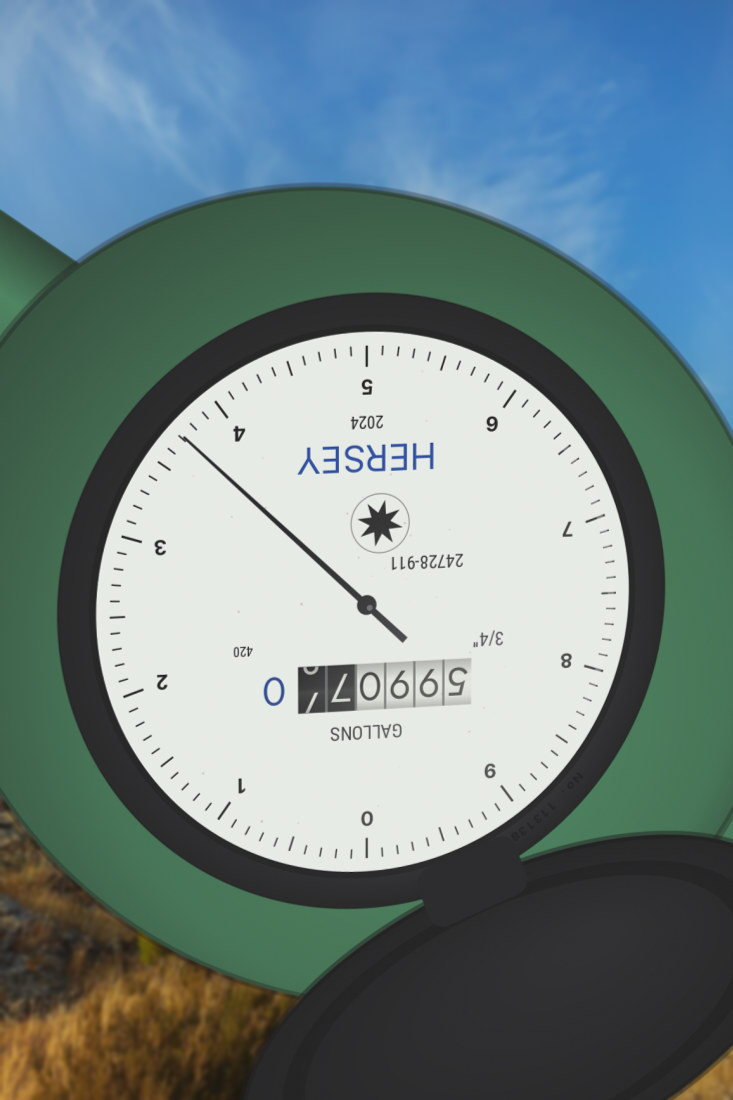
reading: 5990773.7 gal
